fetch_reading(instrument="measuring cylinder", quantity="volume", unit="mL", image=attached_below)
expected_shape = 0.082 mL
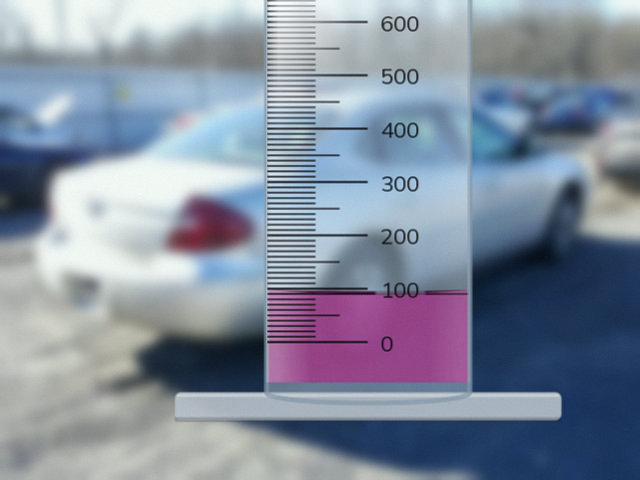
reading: 90 mL
